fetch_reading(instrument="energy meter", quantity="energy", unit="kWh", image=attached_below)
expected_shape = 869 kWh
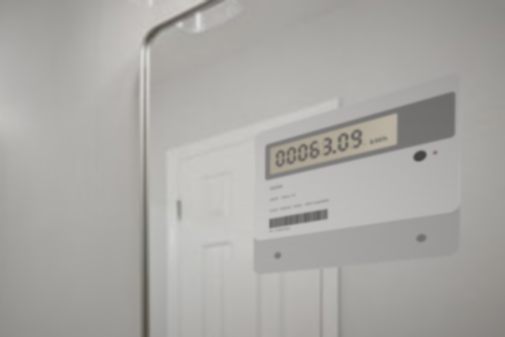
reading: 63.09 kWh
